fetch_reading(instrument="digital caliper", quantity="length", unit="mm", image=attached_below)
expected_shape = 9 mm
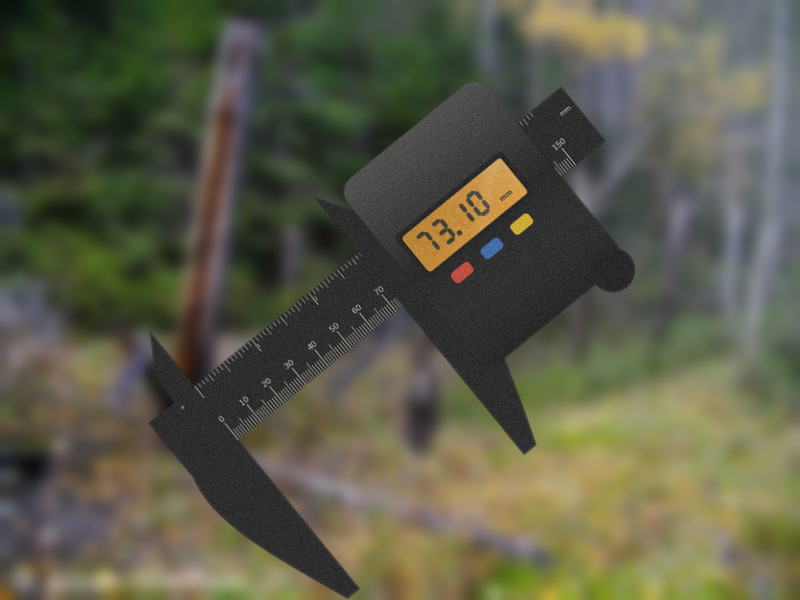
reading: 73.10 mm
